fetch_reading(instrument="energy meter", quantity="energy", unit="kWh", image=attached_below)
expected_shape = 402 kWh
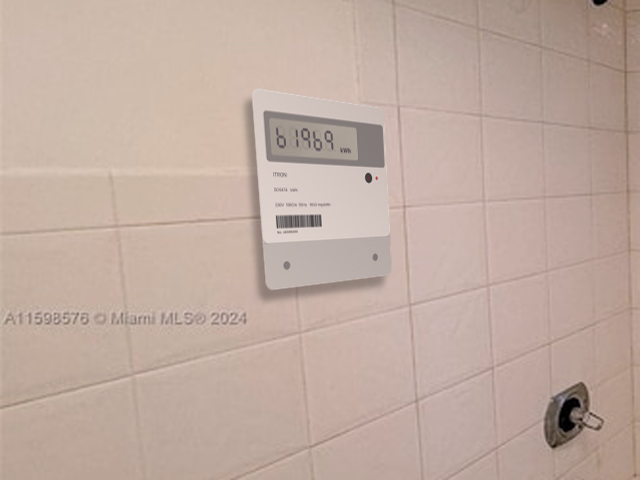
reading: 61969 kWh
